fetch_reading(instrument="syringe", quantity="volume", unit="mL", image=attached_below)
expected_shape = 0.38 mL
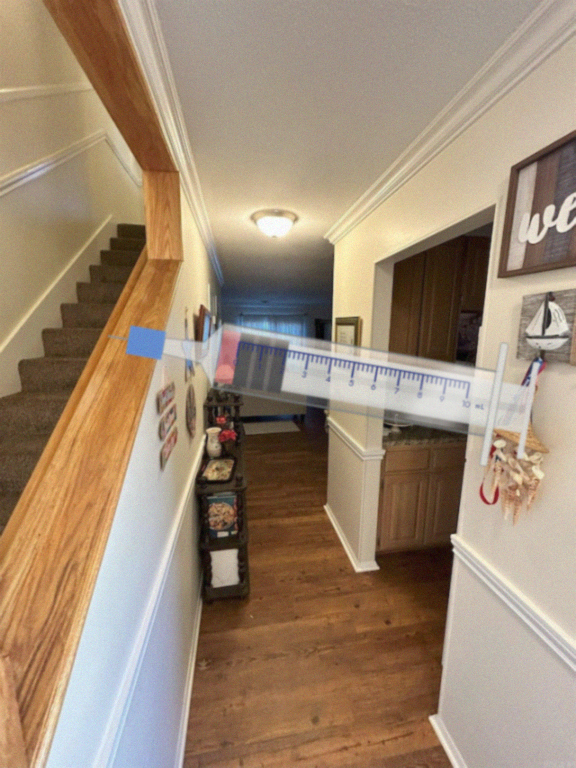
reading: 0 mL
